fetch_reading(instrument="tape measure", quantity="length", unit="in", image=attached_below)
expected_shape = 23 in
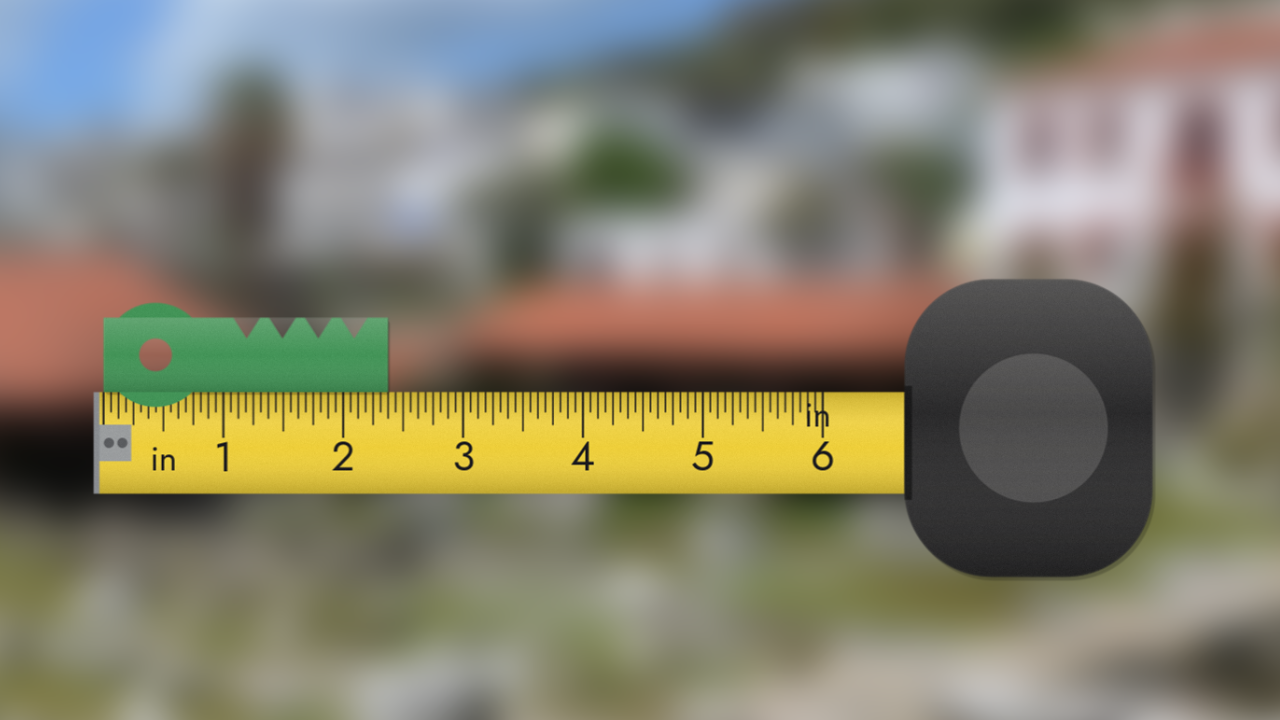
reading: 2.375 in
